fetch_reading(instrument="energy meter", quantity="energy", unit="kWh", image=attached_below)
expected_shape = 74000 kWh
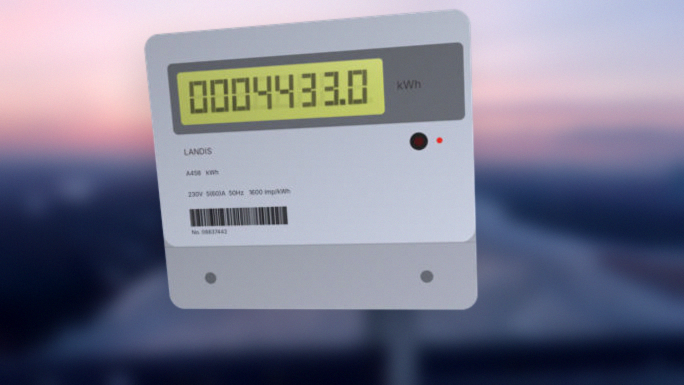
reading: 4433.0 kWh
